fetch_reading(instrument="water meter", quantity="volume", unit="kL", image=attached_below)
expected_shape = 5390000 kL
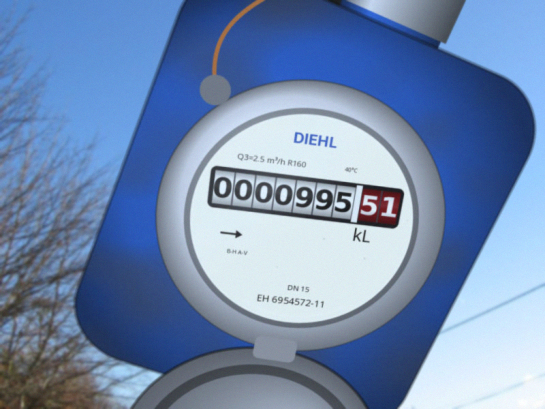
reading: 995.51 kL
